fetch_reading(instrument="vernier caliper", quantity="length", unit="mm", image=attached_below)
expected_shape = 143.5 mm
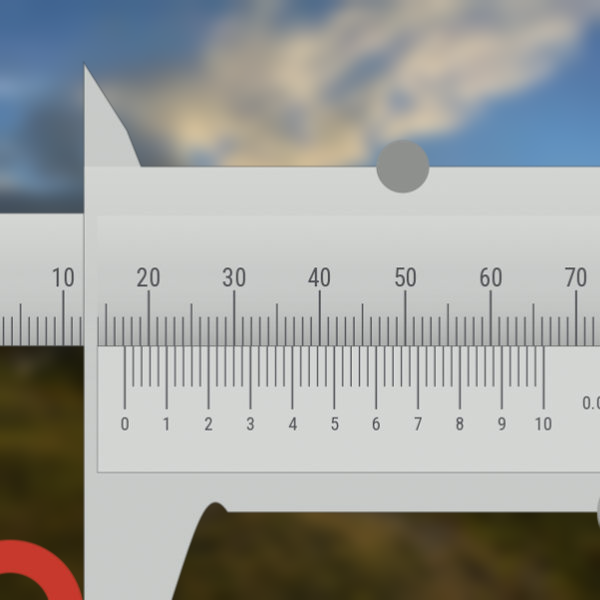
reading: 17.2 mm
